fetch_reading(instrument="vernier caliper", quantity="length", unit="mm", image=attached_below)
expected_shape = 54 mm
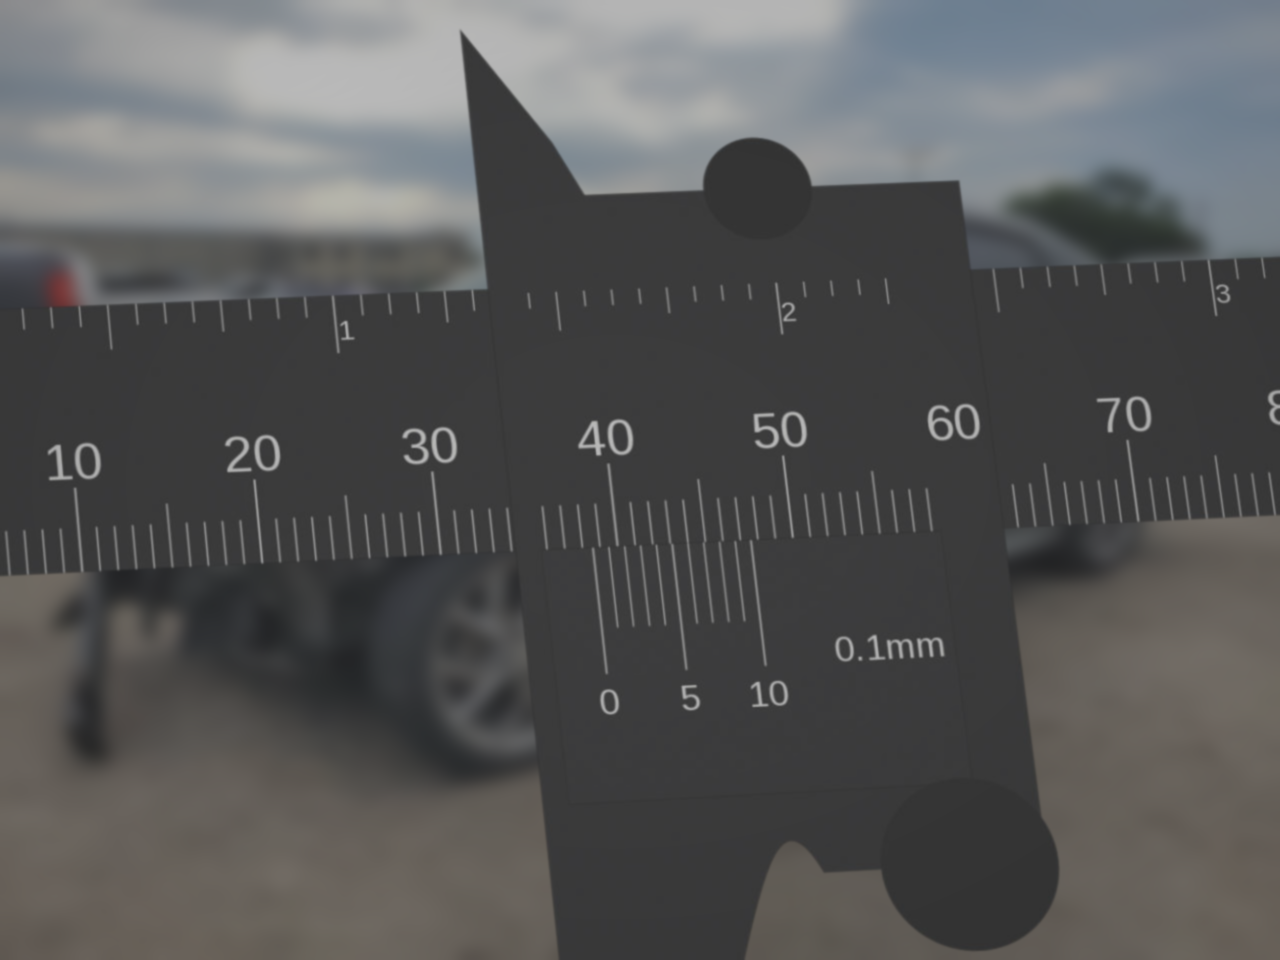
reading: 38.6 mm
